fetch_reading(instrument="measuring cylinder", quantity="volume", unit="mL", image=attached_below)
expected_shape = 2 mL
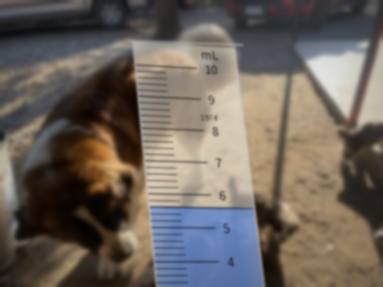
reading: 5.6 mL
